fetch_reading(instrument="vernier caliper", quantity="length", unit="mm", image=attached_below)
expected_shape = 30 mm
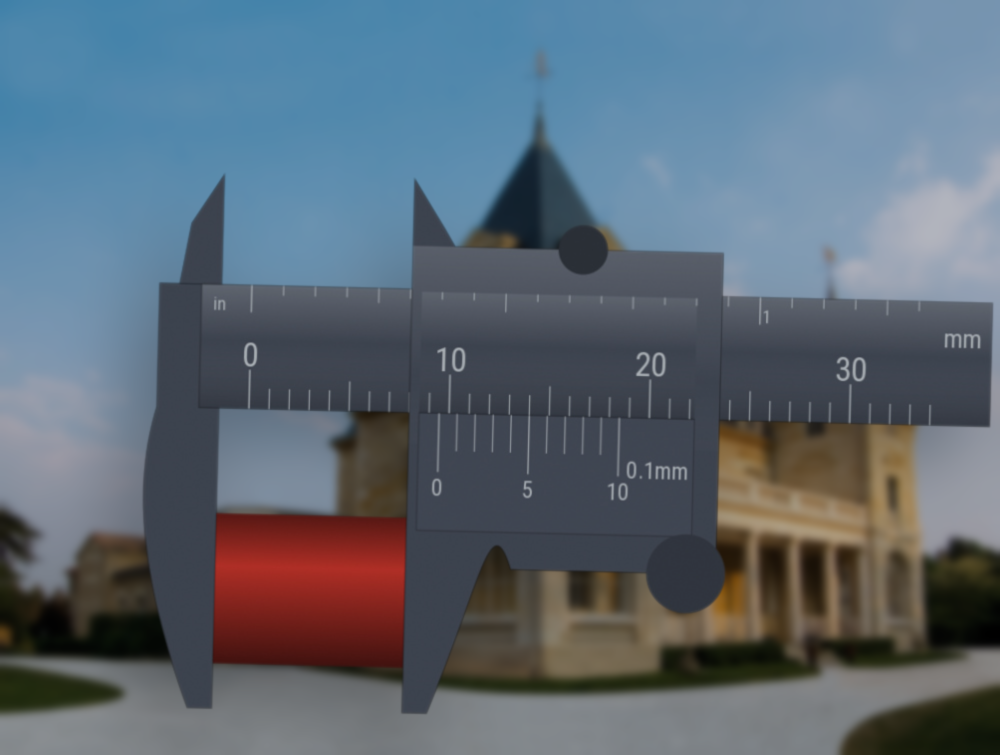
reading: 9.5 mm
